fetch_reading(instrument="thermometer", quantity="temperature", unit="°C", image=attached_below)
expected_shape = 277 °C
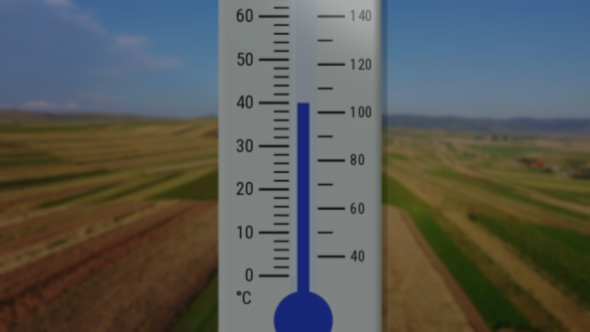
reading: 40 °C
